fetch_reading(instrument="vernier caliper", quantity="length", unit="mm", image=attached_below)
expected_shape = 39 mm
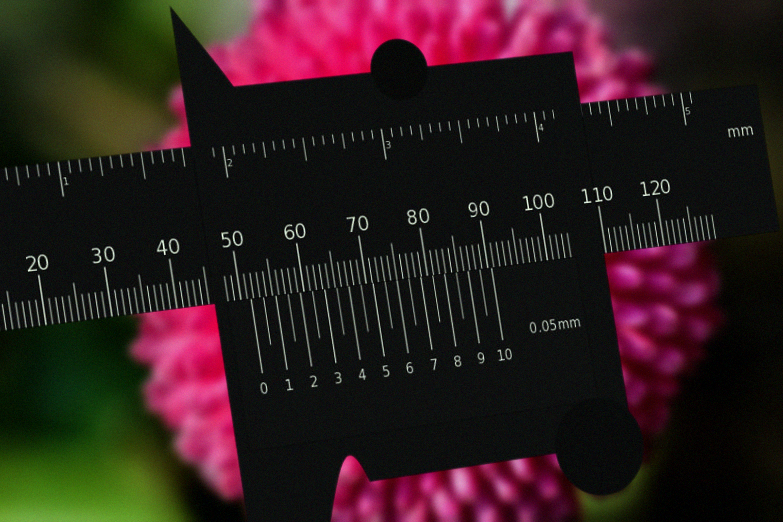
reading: 51.6 mm
